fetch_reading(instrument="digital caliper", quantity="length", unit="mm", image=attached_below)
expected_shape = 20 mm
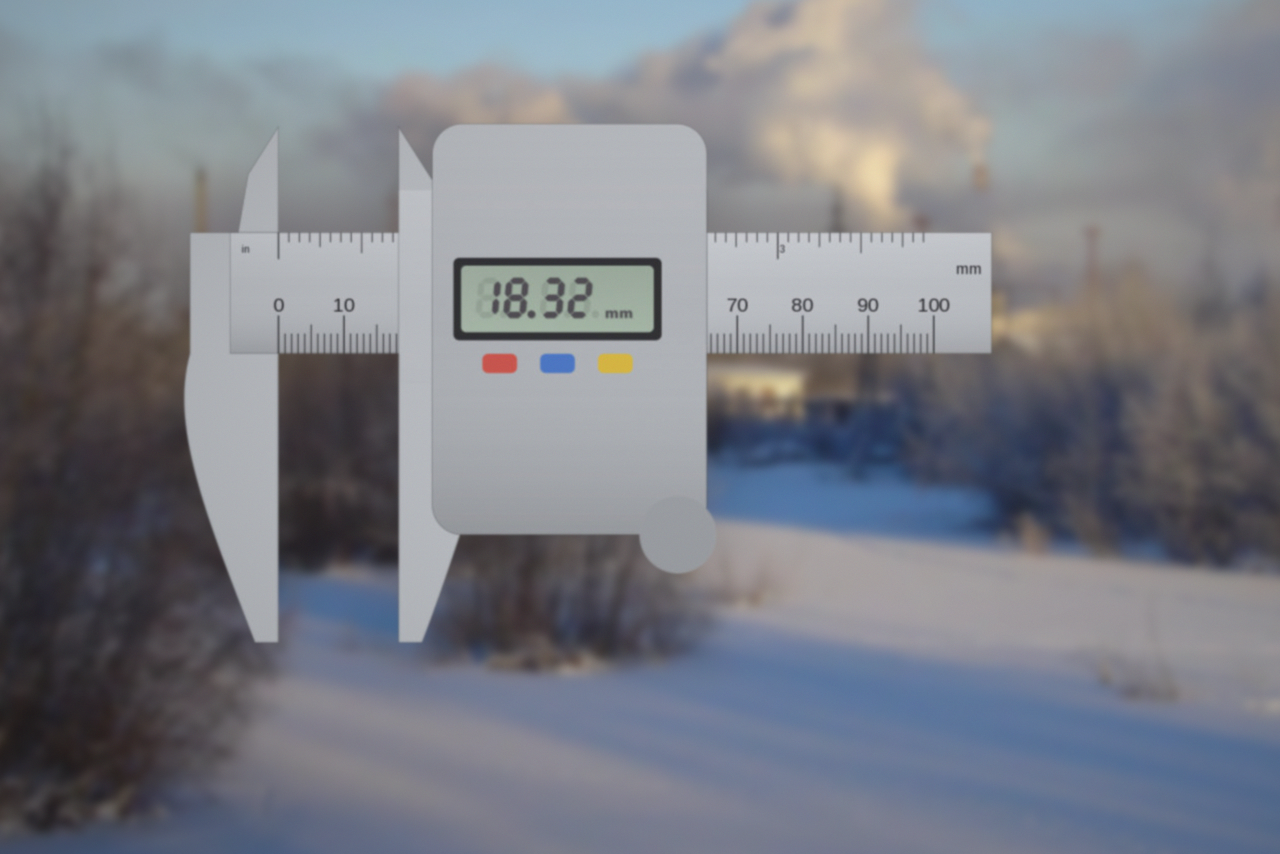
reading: 18.32 mm
